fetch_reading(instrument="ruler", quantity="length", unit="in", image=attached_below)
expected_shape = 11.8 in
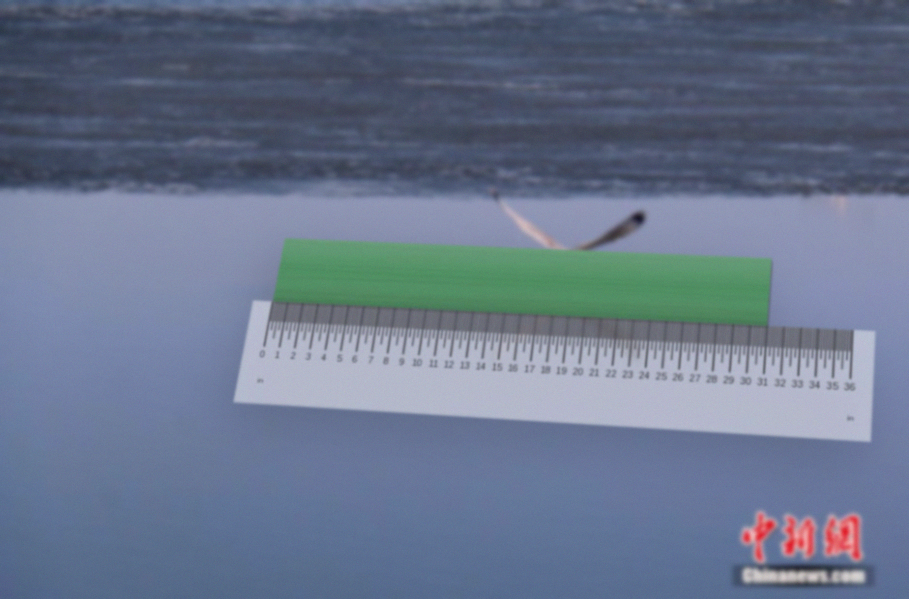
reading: 31 in
